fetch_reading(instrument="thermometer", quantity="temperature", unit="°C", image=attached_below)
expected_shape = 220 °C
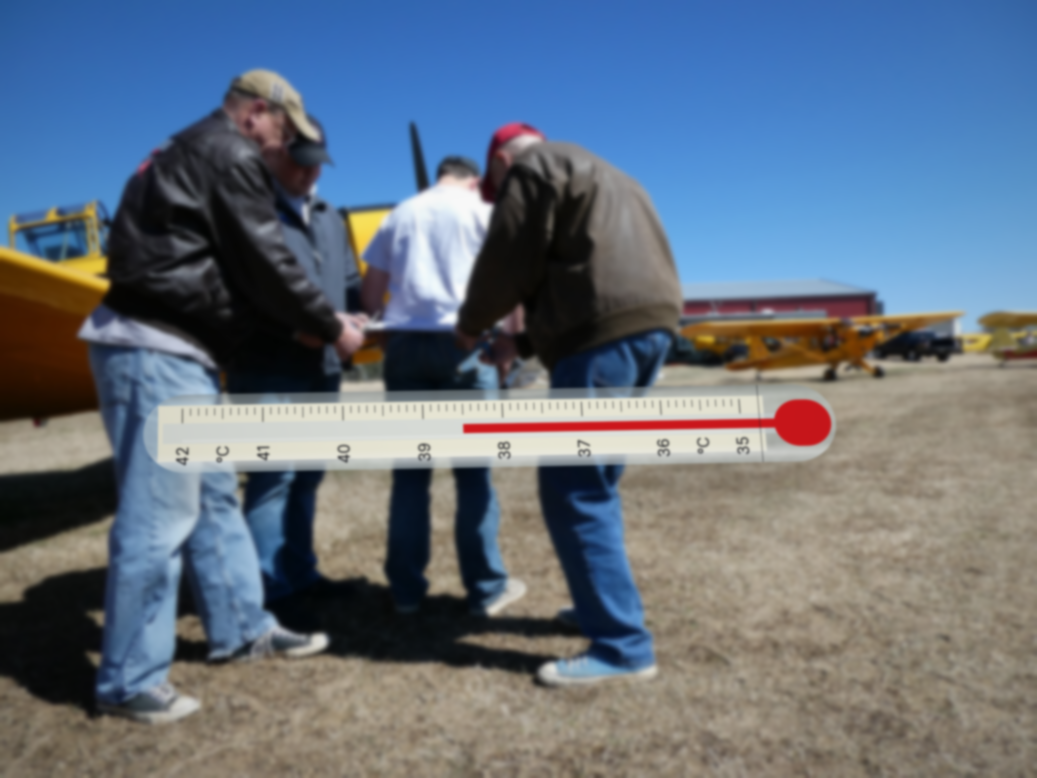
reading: 38.5 °C
